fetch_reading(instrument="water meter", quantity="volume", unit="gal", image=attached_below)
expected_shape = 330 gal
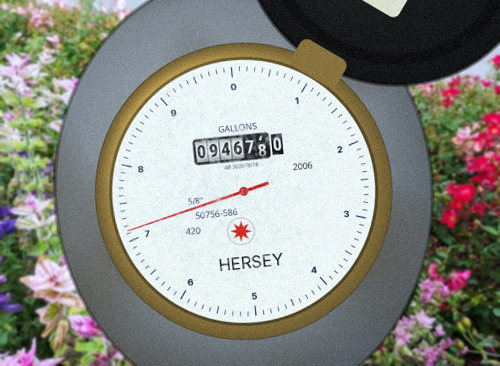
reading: 946777.1 gal
